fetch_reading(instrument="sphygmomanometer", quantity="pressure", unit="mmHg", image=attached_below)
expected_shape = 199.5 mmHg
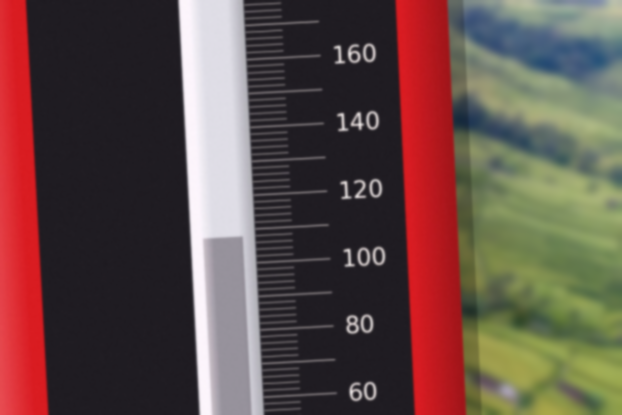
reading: 108 mmHg
